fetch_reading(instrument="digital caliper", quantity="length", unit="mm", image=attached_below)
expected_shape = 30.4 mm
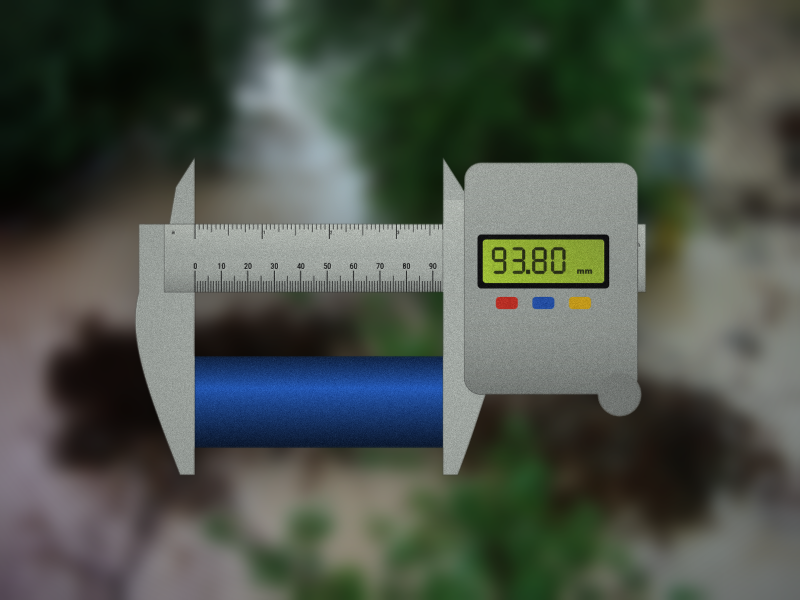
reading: 93.80 mm
